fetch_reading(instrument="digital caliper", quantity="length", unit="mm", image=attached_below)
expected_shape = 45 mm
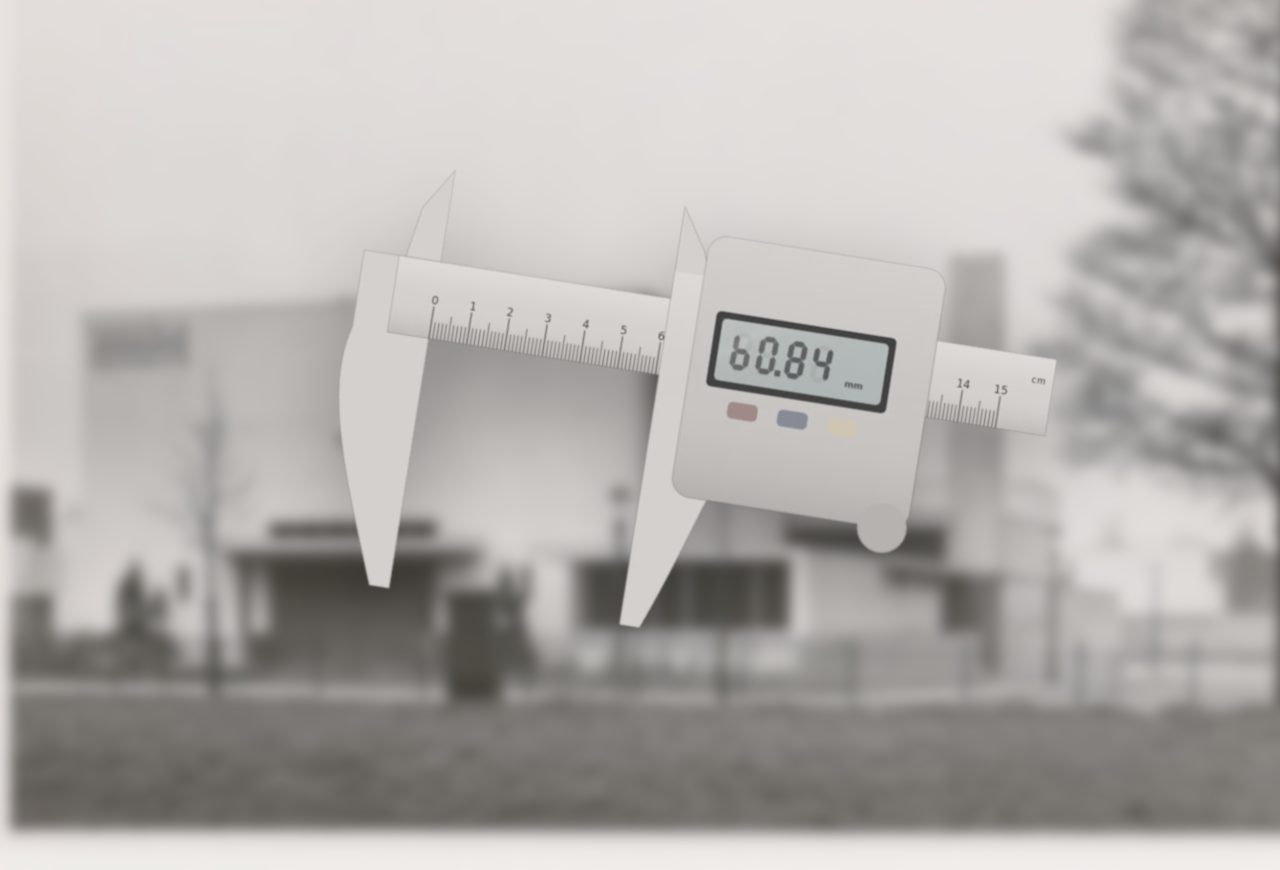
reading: 60.84 mm
